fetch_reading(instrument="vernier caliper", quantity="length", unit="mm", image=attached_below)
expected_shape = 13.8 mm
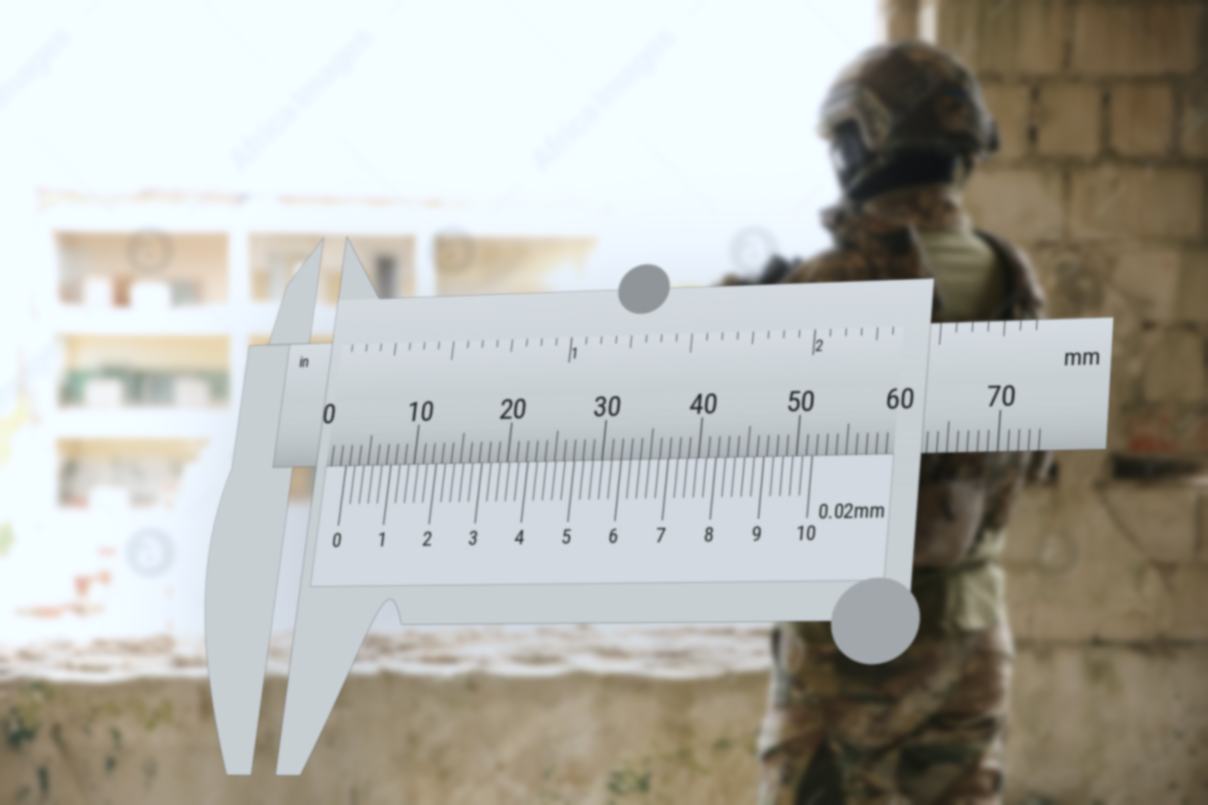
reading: 2.6 mm
